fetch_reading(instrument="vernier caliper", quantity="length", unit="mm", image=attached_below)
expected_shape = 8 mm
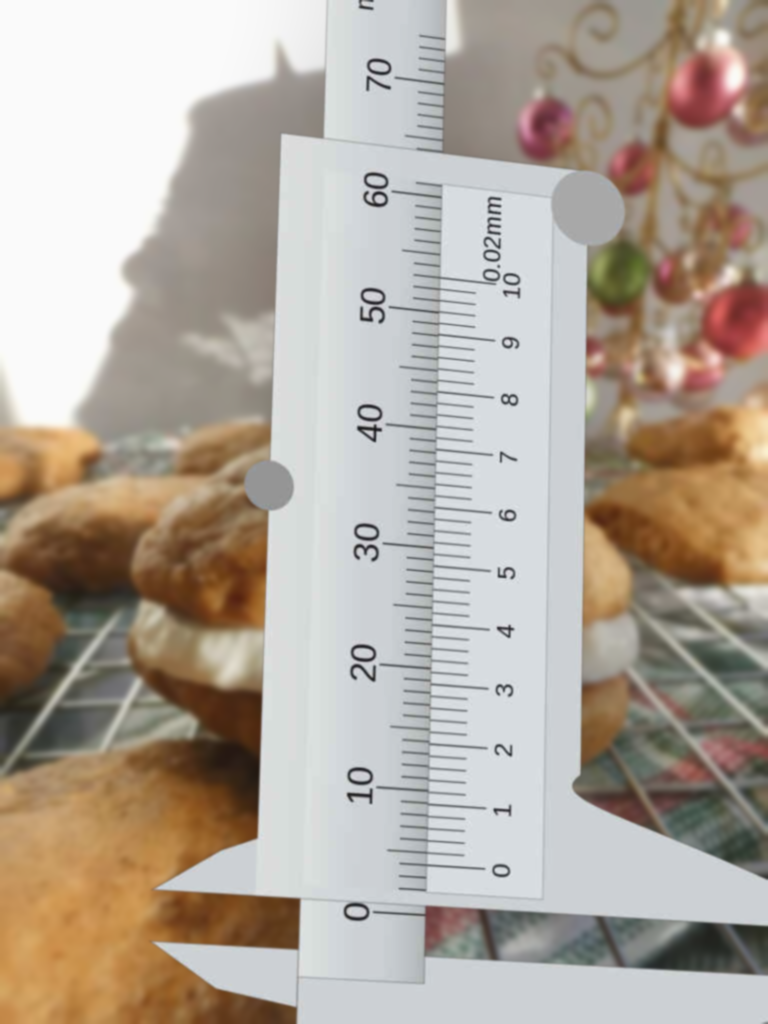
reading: 4.0 mm
